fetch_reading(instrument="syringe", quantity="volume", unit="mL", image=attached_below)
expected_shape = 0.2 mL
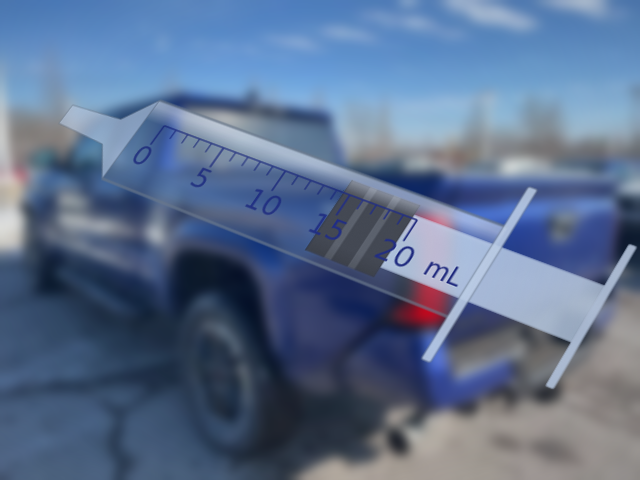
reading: 14.5 mL
